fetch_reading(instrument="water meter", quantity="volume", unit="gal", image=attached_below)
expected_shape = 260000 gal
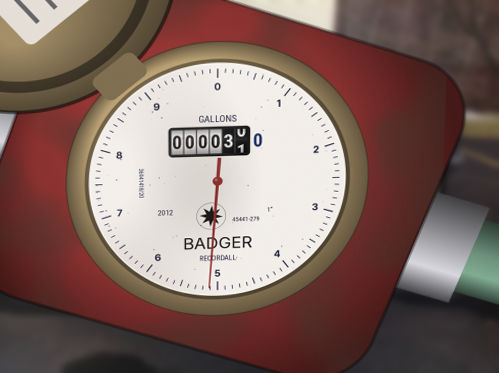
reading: 305.1 gal
